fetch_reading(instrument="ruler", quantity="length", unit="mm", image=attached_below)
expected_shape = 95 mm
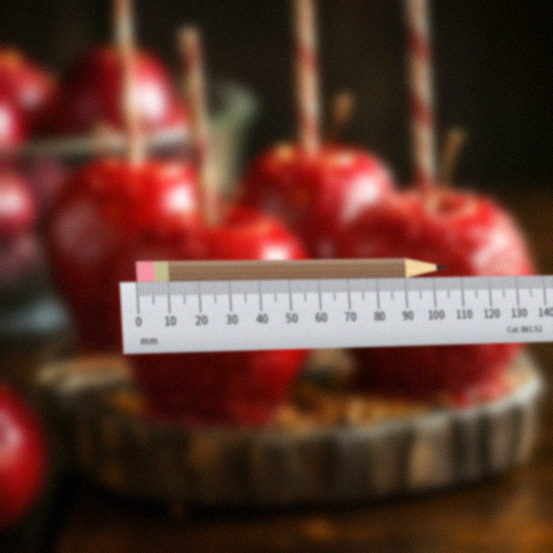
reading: 105 mm
